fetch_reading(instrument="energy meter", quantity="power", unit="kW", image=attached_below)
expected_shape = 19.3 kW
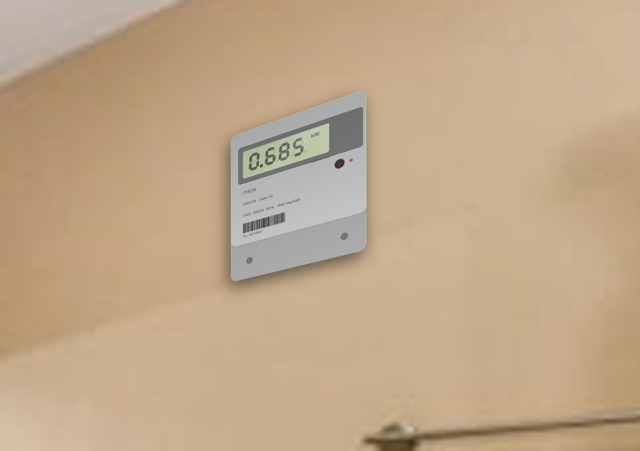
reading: 0.685 kW
